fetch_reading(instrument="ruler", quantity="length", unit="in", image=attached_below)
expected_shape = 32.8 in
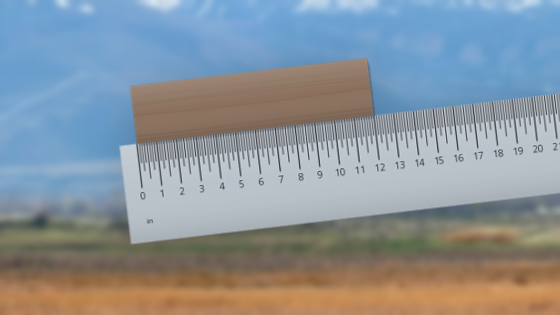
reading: 12 in
